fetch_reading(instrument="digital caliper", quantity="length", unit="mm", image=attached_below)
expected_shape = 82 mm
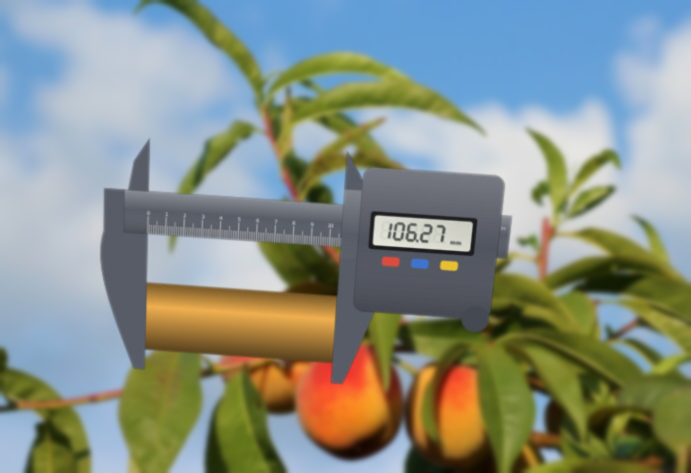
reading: 106.27 mm
